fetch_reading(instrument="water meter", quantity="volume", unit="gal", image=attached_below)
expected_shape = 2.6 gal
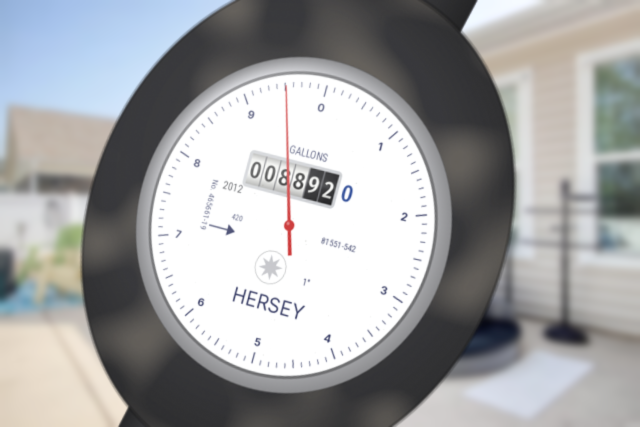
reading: 88919.5 gal
